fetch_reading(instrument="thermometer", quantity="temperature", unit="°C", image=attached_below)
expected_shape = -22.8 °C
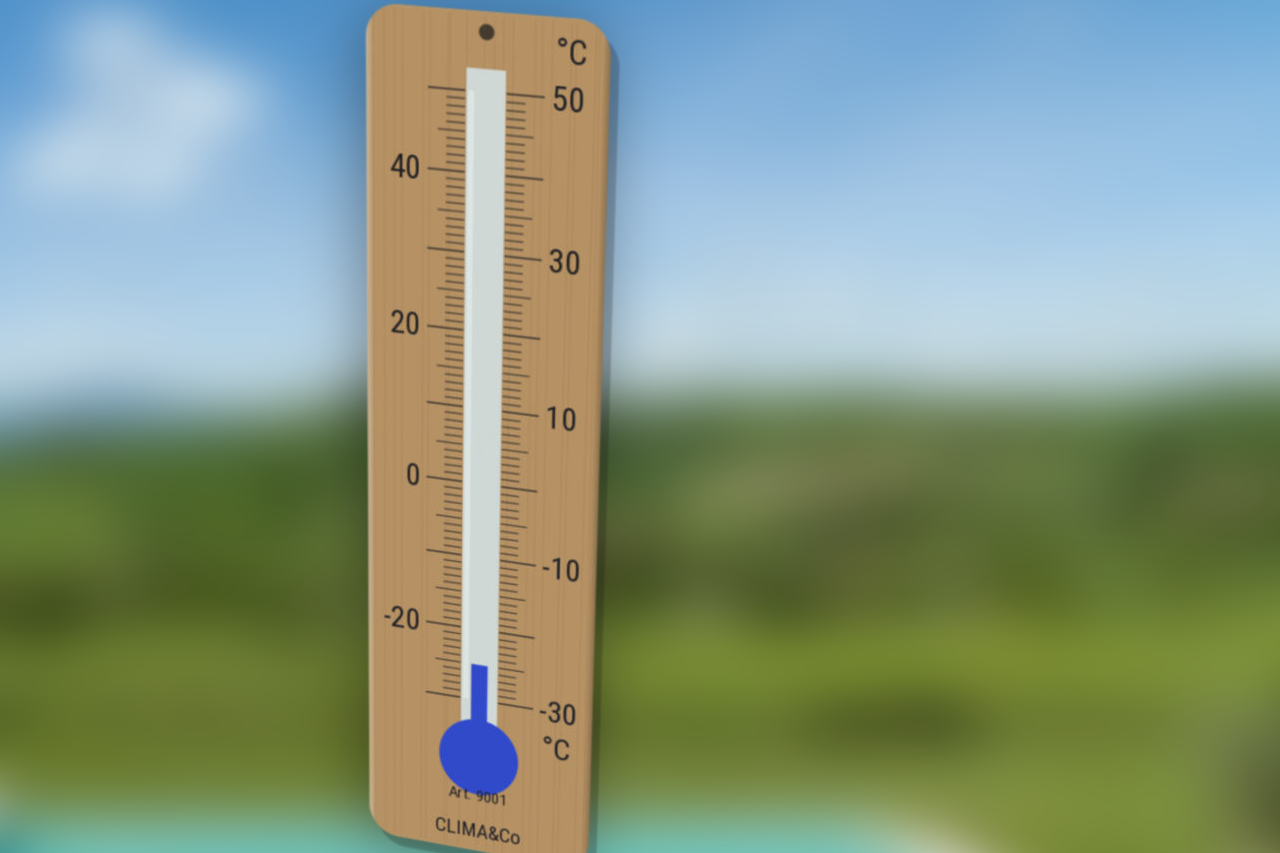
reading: -25 °C
